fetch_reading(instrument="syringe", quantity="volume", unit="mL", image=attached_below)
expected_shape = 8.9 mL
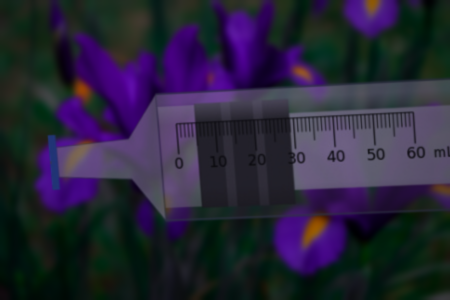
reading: 5 mL
